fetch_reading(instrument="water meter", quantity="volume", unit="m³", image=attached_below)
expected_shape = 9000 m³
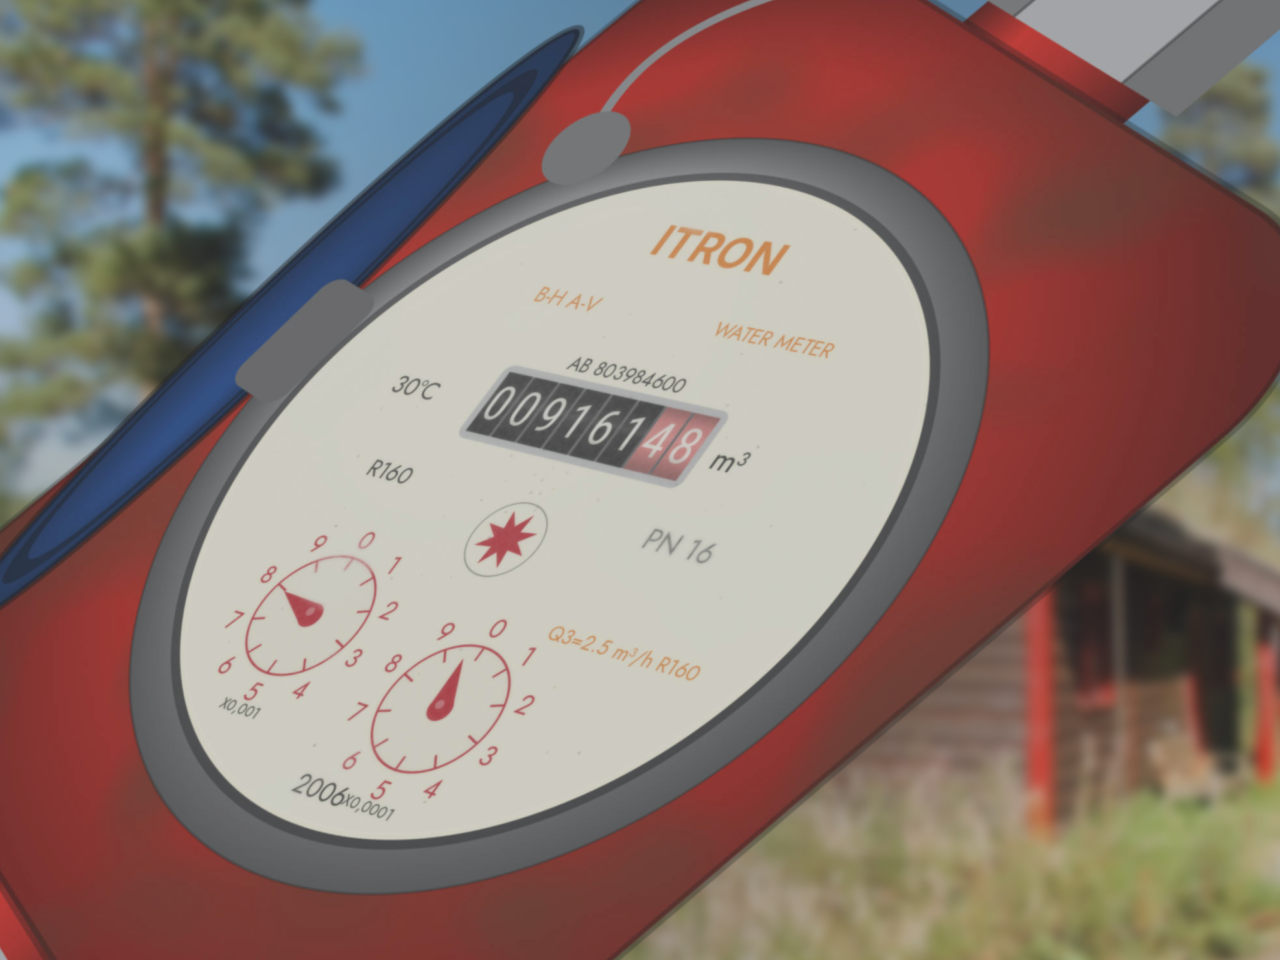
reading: 9161.4879 m³
